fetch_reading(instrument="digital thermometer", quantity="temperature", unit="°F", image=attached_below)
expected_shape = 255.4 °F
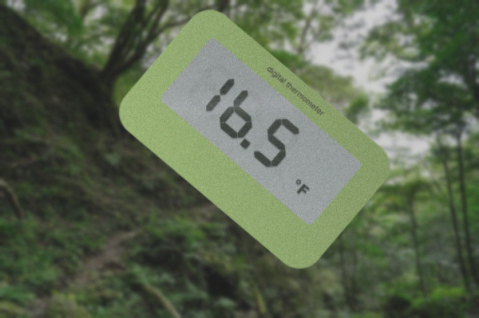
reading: 16.5 °F
